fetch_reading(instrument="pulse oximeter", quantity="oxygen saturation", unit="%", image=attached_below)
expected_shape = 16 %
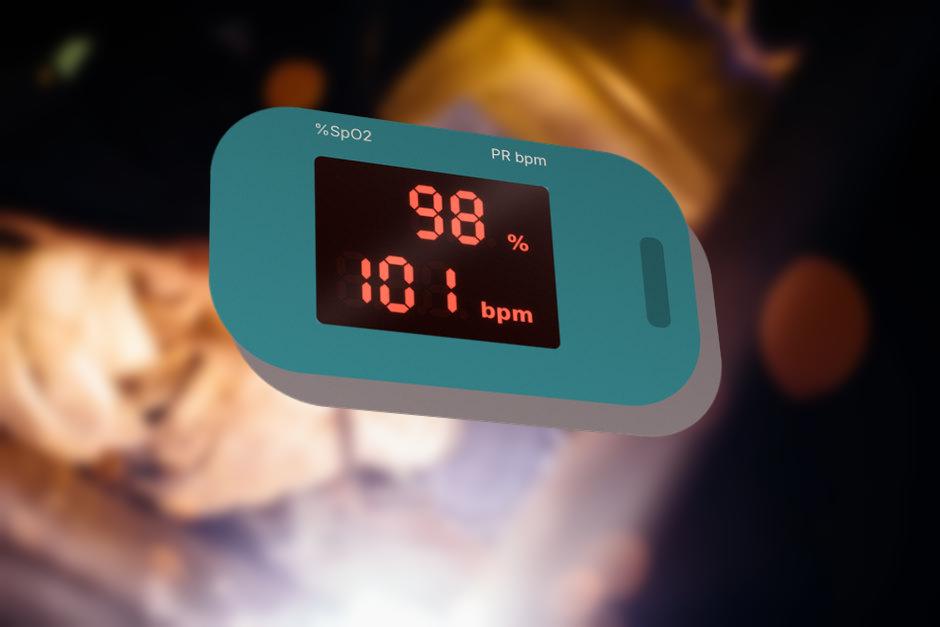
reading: 98 %
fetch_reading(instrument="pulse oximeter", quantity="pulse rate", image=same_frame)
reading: 101 bpm
